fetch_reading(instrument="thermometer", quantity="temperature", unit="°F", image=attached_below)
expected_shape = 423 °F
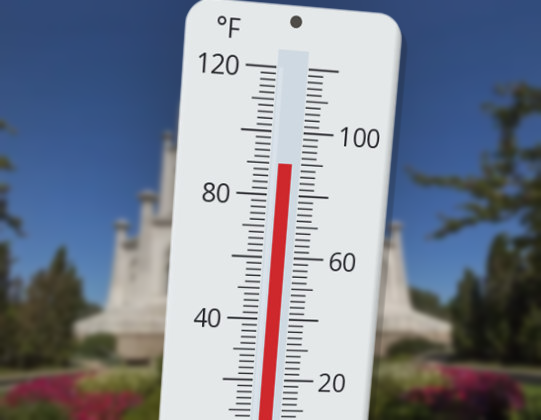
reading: 90 °F
